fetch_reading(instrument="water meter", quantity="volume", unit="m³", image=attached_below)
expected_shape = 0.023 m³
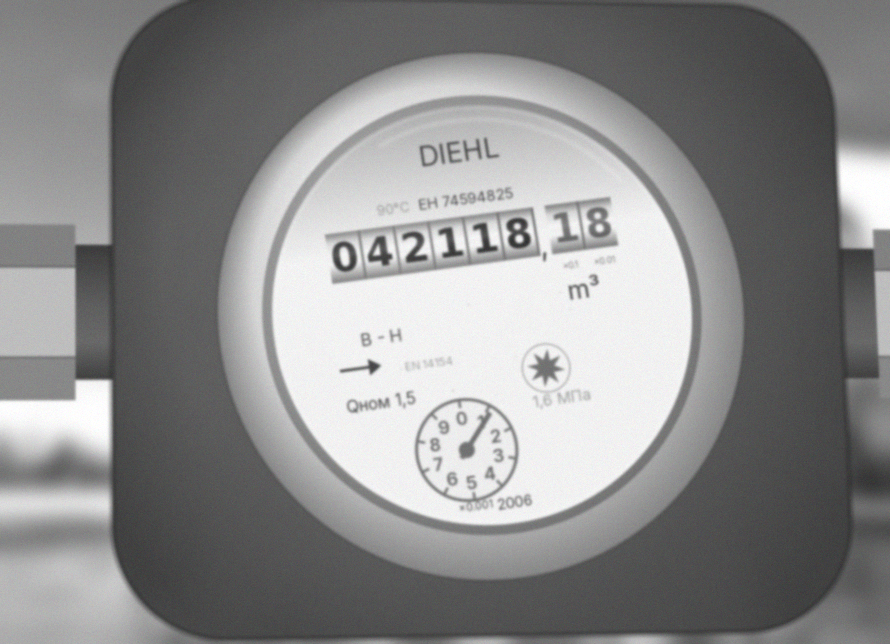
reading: 42118.181 m³
